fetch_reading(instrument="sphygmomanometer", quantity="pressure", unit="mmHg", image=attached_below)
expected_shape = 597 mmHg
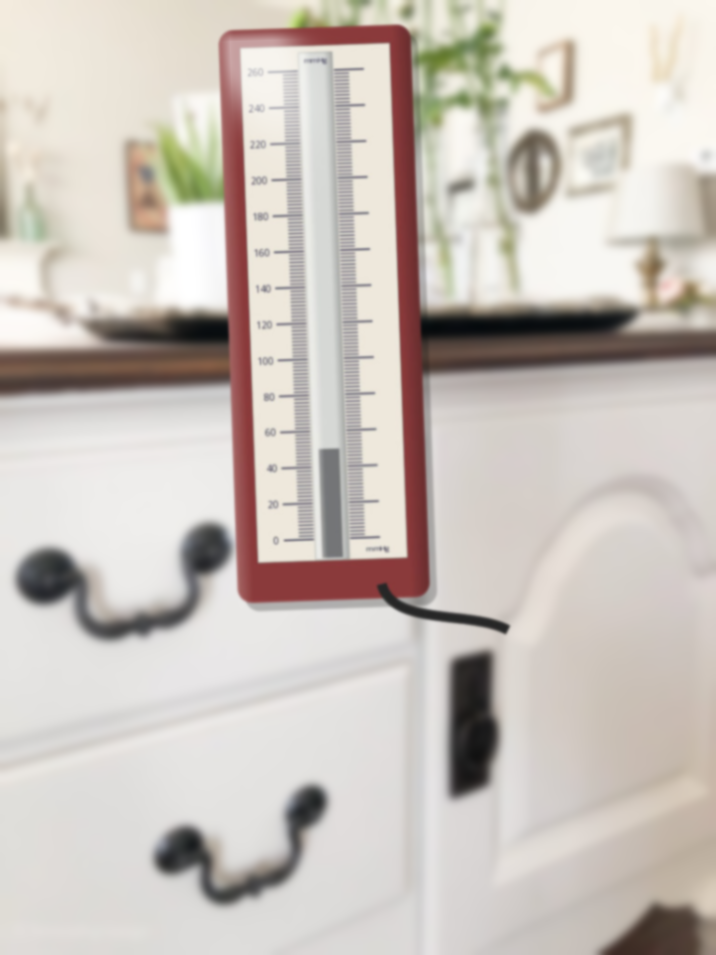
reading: 50 mmHg
